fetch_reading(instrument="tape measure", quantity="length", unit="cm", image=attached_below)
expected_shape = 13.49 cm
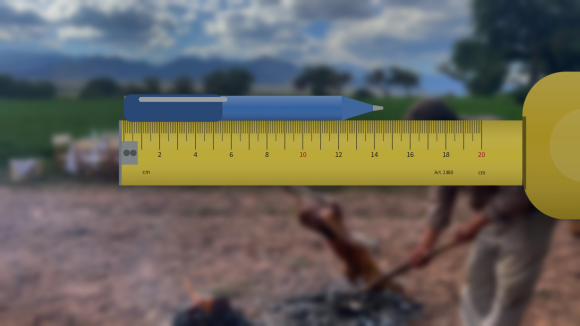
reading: 14.5 cm
